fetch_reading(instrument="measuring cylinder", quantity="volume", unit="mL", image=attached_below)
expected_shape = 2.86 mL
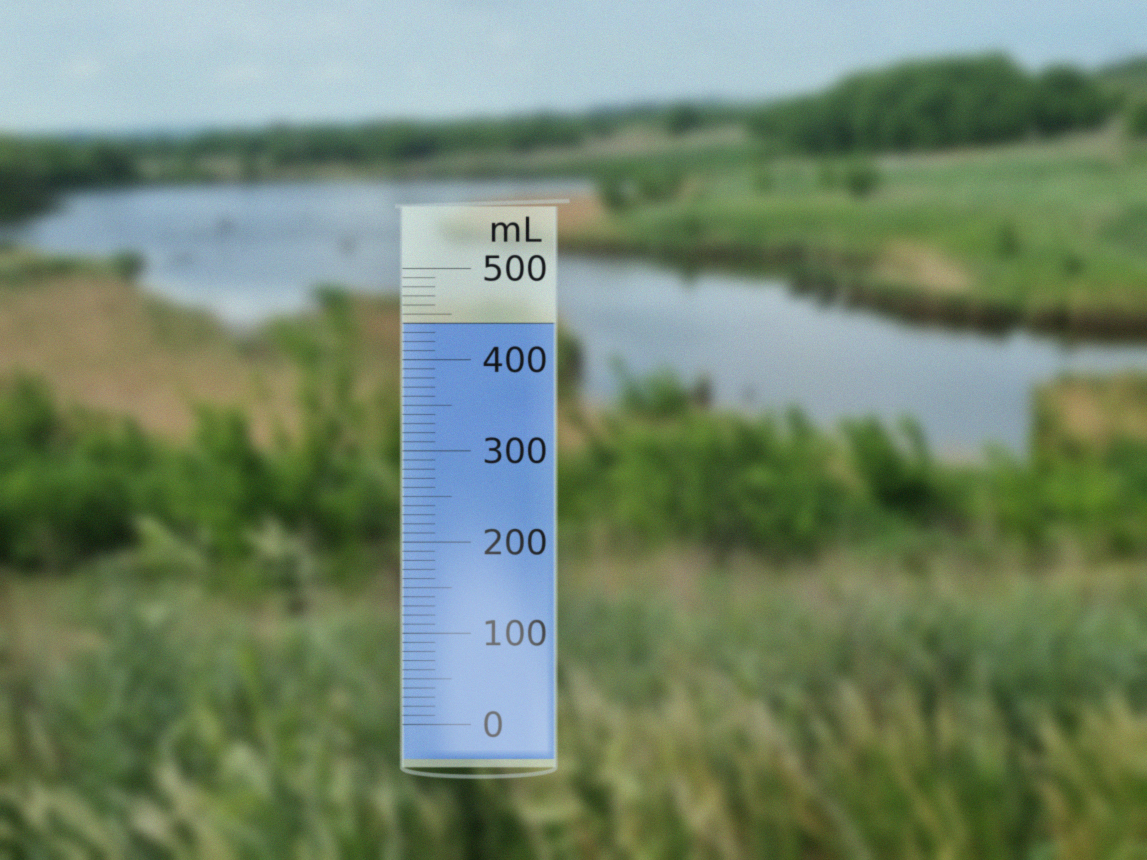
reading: 440 mL
